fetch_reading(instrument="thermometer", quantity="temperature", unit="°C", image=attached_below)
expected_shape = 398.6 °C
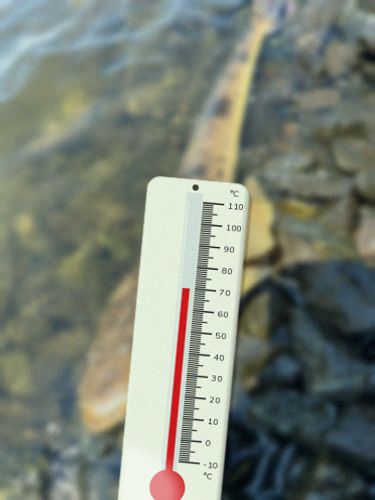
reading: 70 °C
